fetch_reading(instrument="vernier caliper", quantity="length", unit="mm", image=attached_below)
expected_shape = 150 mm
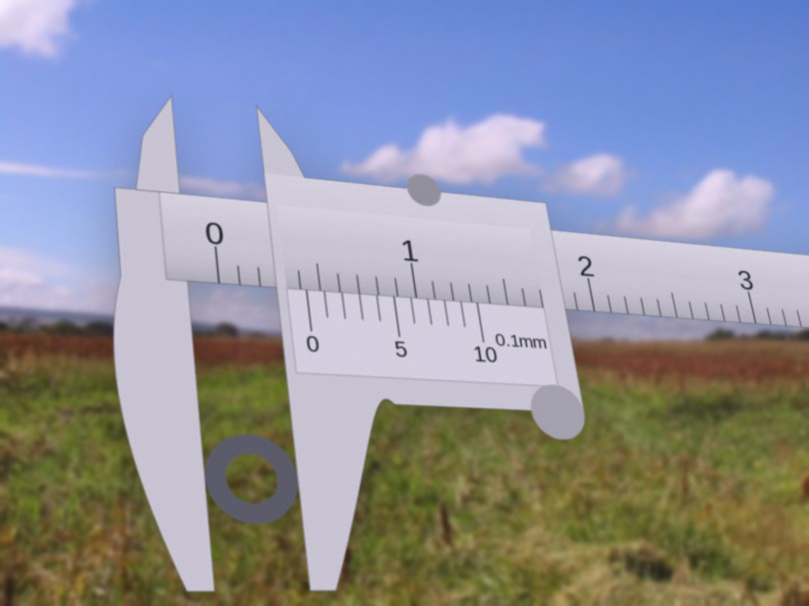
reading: 4.3 mm
